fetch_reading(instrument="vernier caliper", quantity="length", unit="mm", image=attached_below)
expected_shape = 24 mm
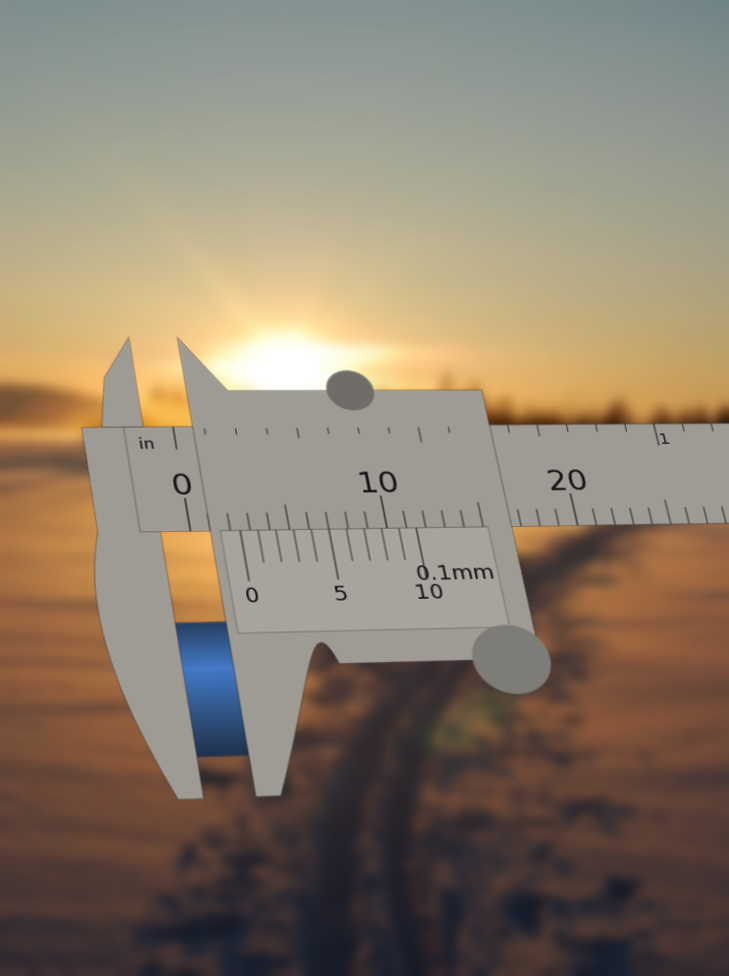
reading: 2.5 mm
